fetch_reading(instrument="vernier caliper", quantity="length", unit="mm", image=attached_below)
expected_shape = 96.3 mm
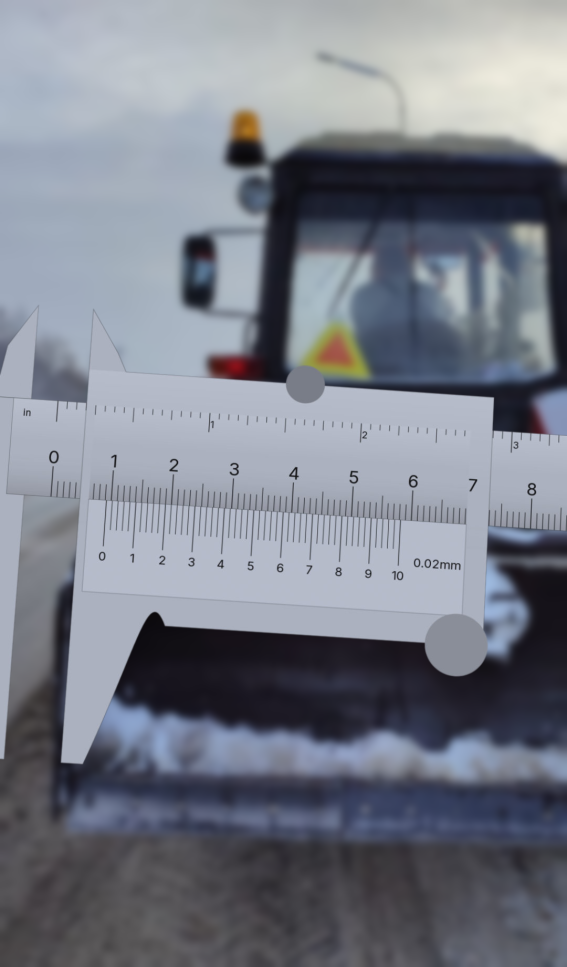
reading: 9.2 mm
